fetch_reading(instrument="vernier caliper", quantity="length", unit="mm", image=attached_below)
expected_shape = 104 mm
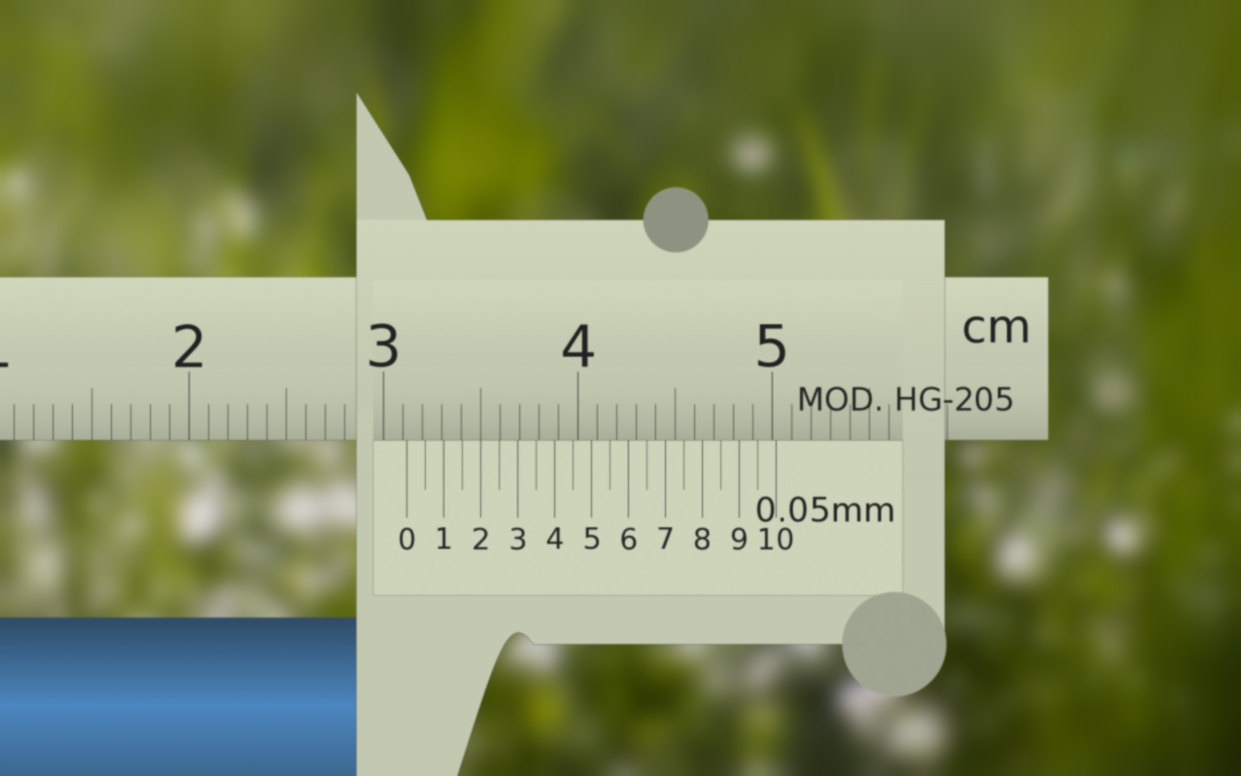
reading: 31.2 mm
